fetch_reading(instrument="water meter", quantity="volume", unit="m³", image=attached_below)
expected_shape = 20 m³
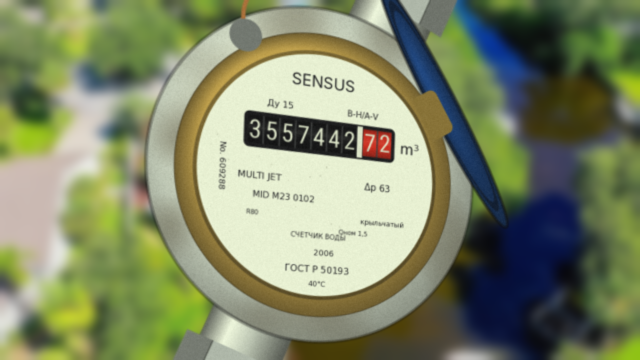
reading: 3557442.72 m³
